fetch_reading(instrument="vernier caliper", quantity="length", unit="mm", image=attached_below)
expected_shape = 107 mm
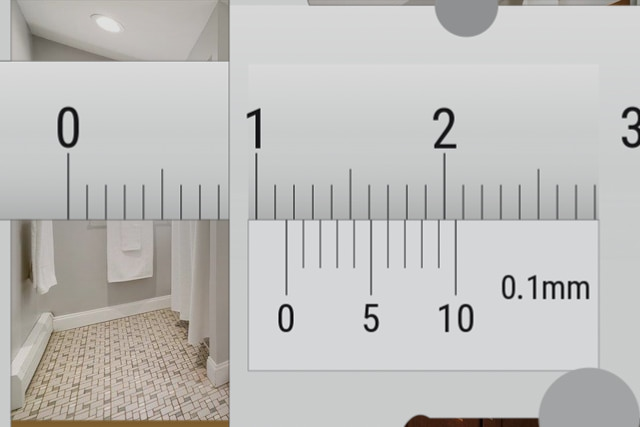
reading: 11.6 mm
